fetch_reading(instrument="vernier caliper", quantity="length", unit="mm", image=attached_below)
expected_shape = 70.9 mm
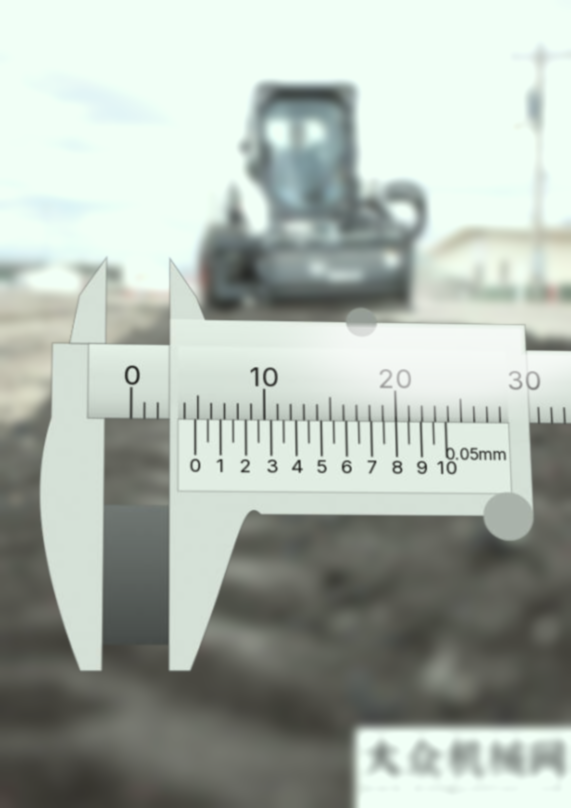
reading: 4.8 mm
